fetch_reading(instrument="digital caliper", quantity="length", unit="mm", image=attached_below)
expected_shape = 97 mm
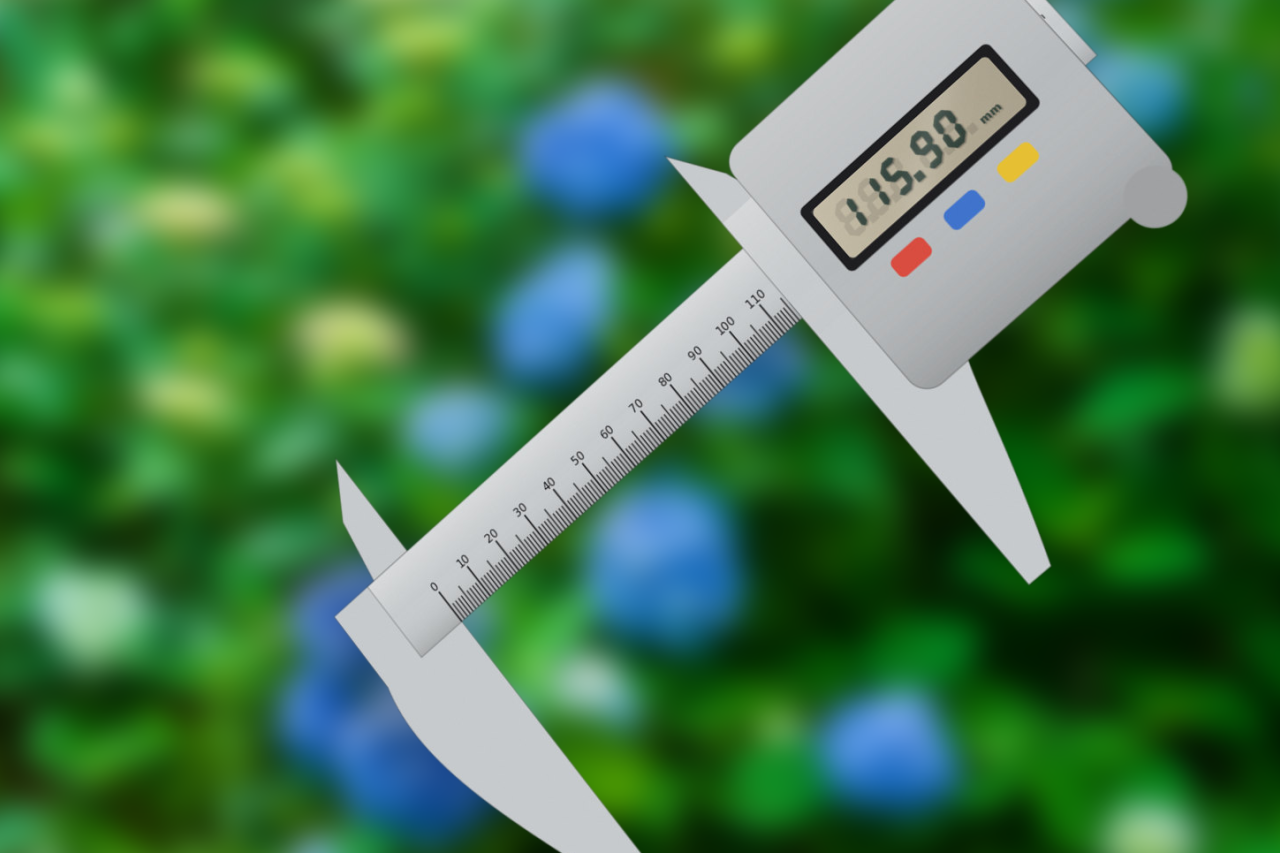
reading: 115.90 mm
